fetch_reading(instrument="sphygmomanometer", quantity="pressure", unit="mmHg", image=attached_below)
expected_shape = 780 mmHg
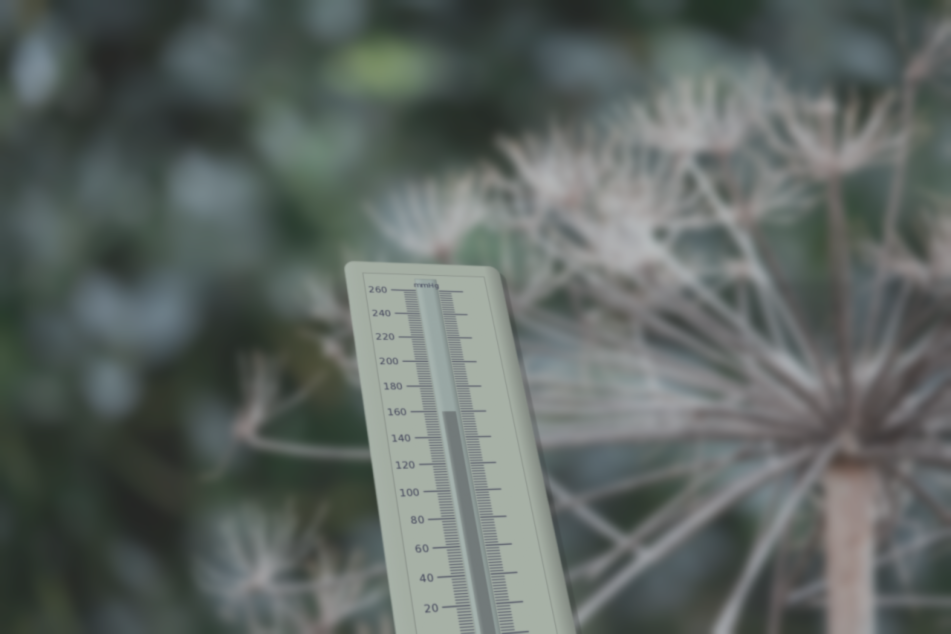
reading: 160 mmHg
